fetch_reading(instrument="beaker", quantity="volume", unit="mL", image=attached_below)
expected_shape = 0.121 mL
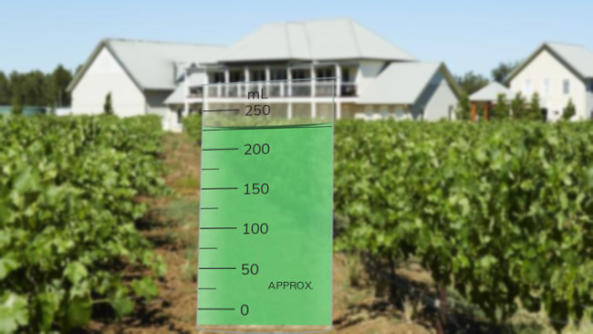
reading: 225 mL
